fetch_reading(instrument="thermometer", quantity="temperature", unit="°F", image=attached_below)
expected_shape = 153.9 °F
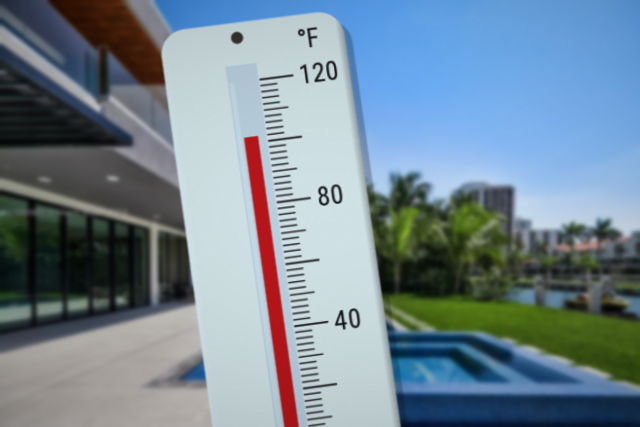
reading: 102 °F
